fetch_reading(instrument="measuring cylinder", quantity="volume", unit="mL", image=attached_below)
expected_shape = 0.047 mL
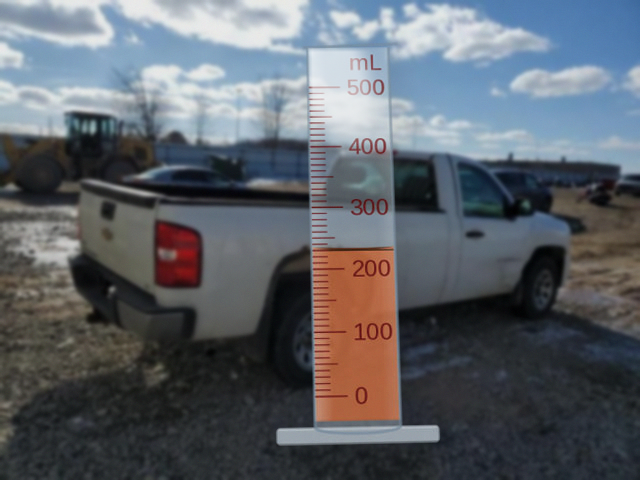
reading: 230 mL
